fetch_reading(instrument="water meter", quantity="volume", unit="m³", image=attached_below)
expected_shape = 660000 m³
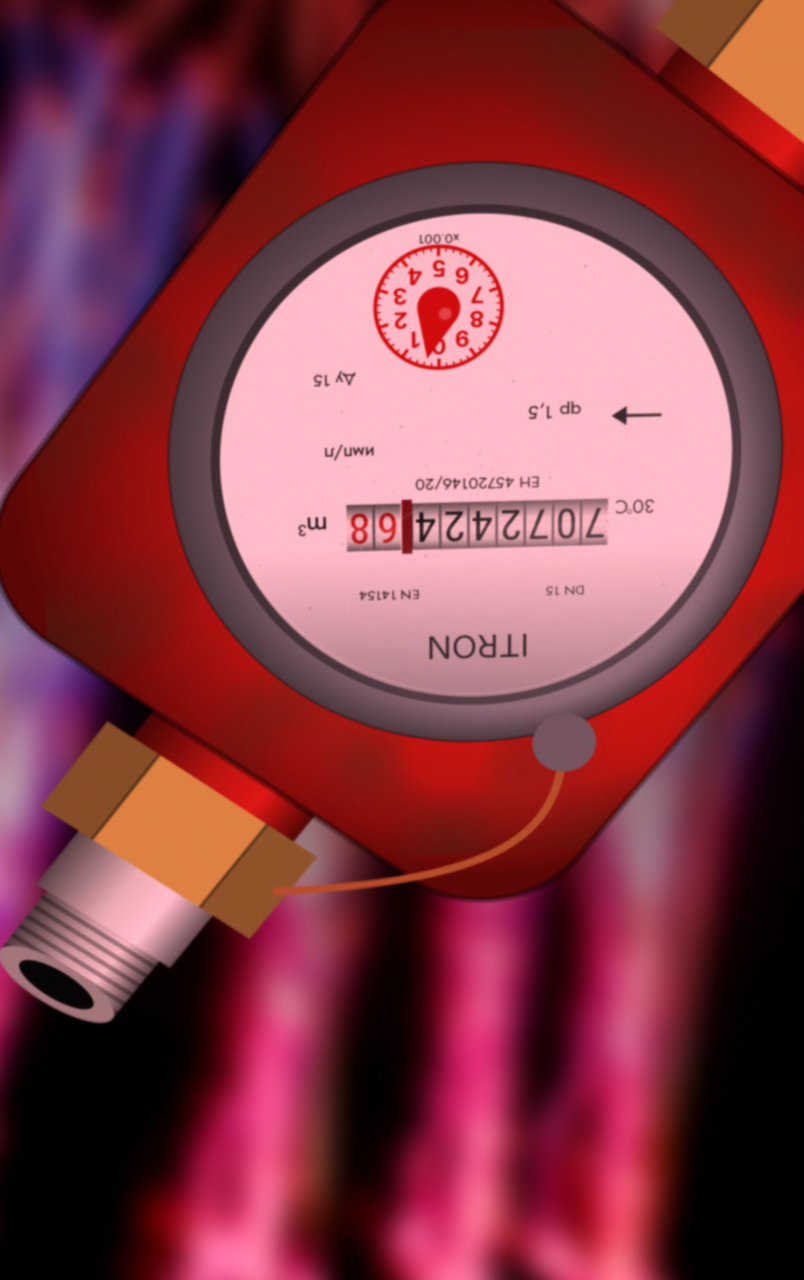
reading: 7072424.680 m³
